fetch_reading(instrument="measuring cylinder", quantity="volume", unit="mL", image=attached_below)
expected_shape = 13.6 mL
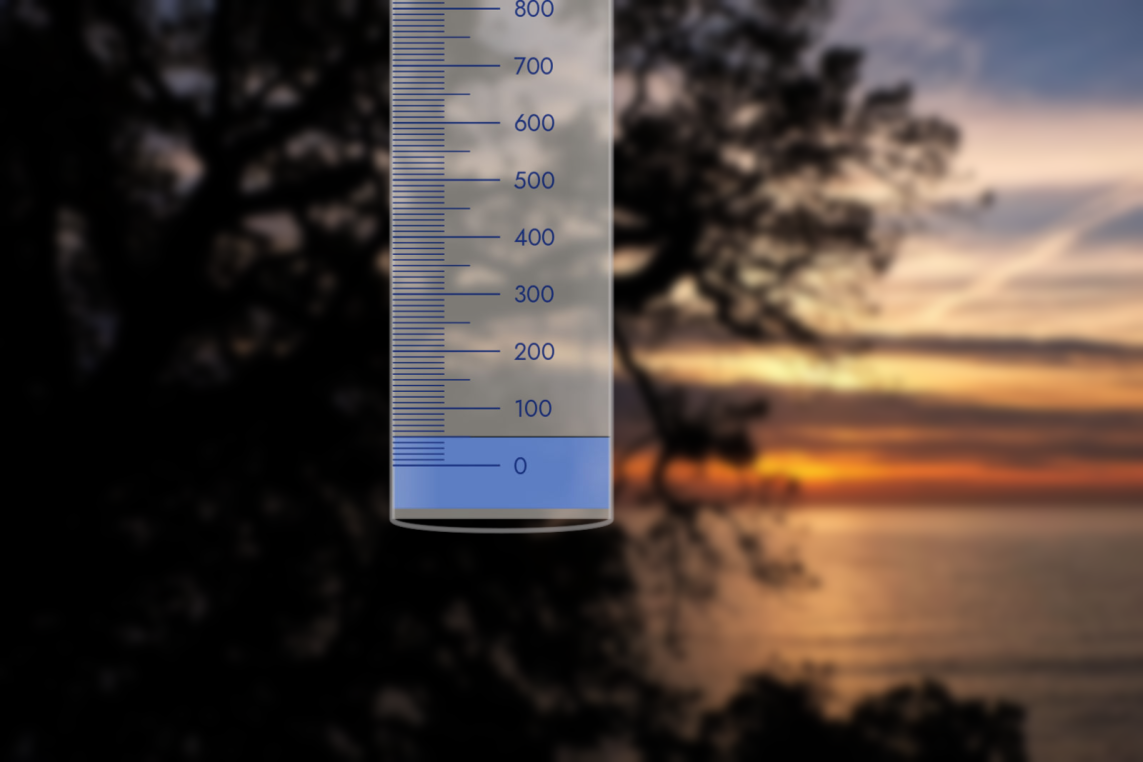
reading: 50 mL
